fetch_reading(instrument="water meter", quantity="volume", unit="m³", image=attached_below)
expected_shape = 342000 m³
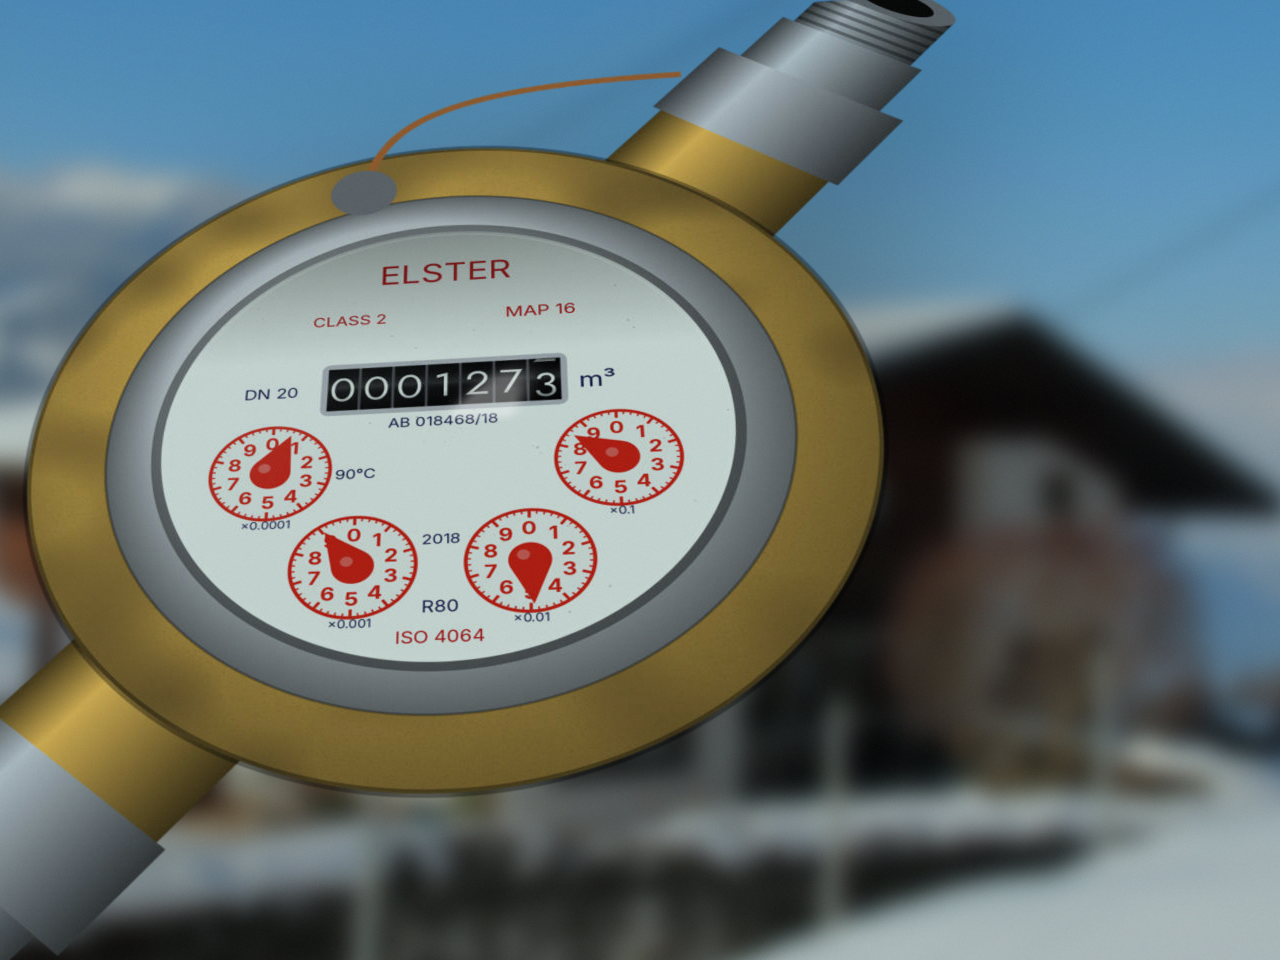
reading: 1272.8490 m³
